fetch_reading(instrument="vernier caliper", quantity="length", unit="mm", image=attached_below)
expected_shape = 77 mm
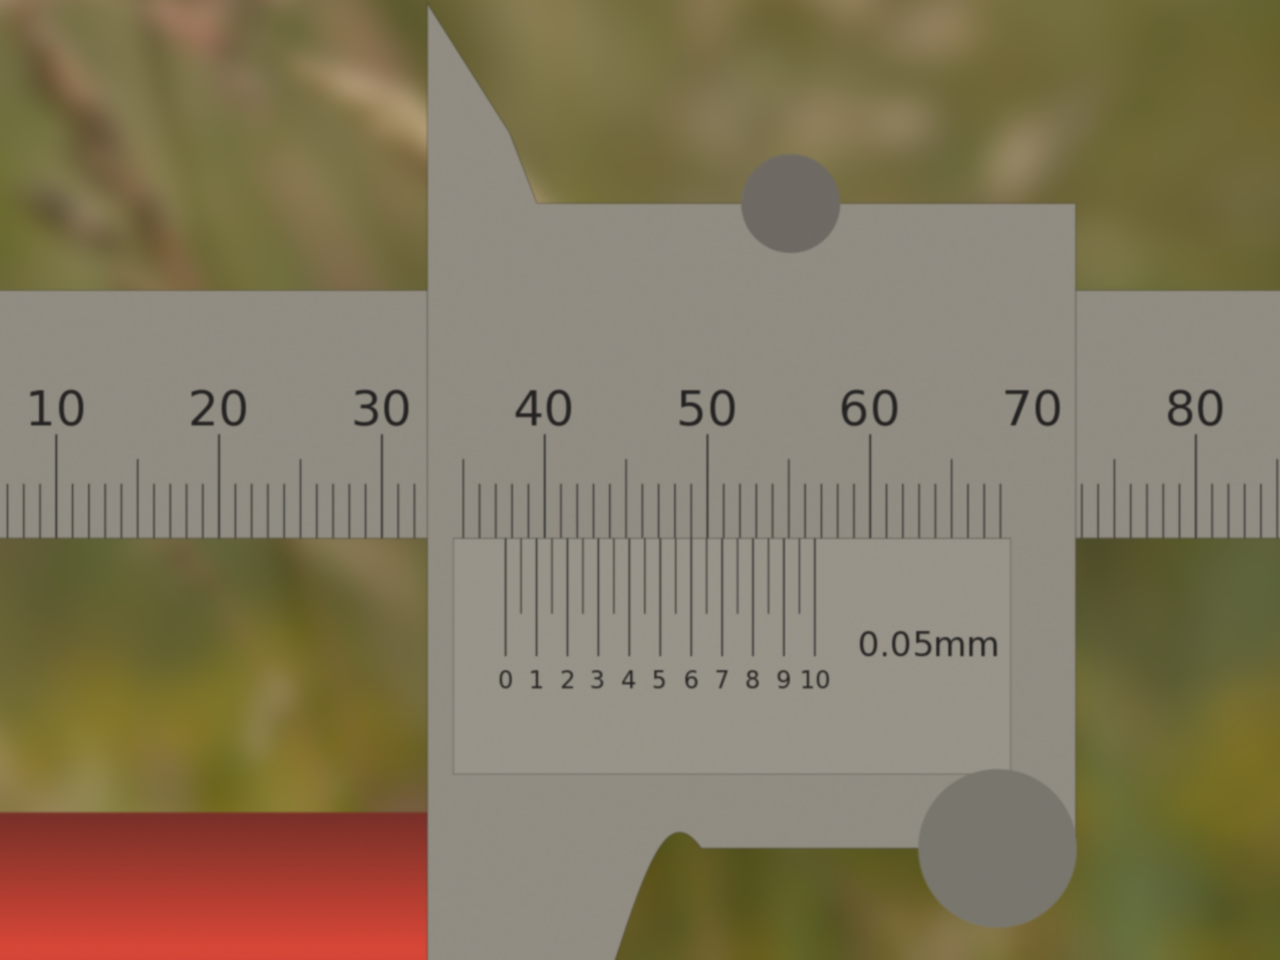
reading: 37.6 mm
